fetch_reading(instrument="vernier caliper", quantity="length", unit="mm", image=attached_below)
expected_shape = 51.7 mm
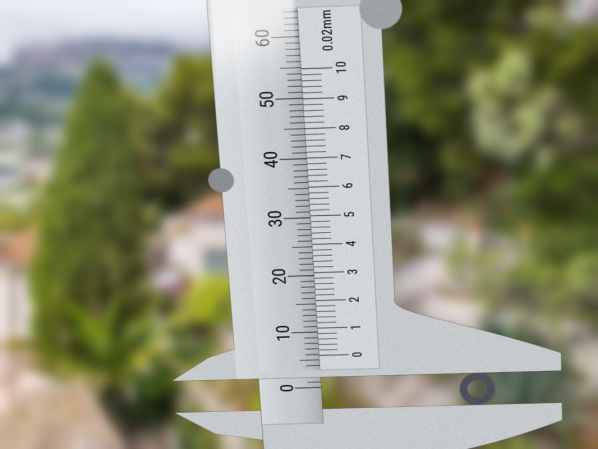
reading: 5.8 mm
